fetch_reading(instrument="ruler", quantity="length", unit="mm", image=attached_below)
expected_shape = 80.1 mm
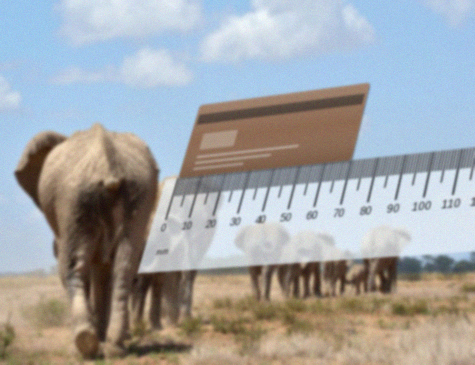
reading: 70 mm
